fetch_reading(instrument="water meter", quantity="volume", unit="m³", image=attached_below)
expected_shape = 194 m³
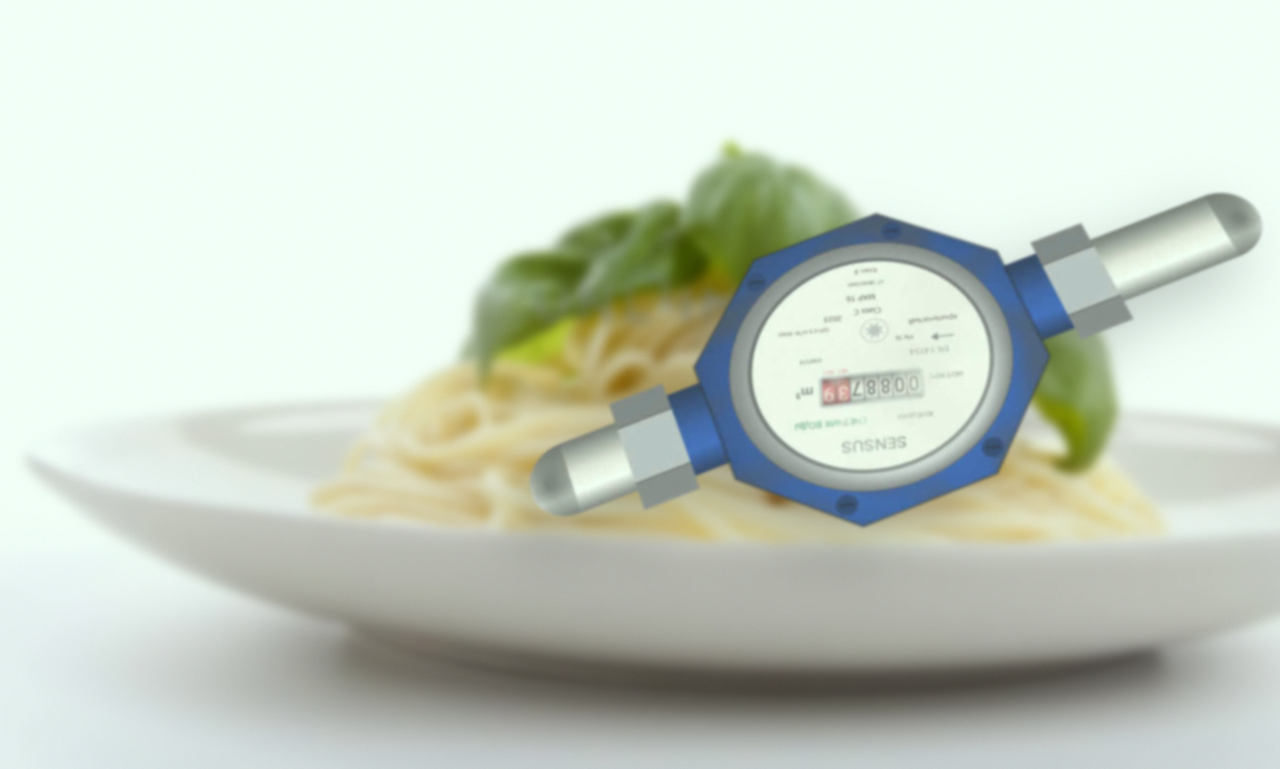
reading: 887.39 m³
